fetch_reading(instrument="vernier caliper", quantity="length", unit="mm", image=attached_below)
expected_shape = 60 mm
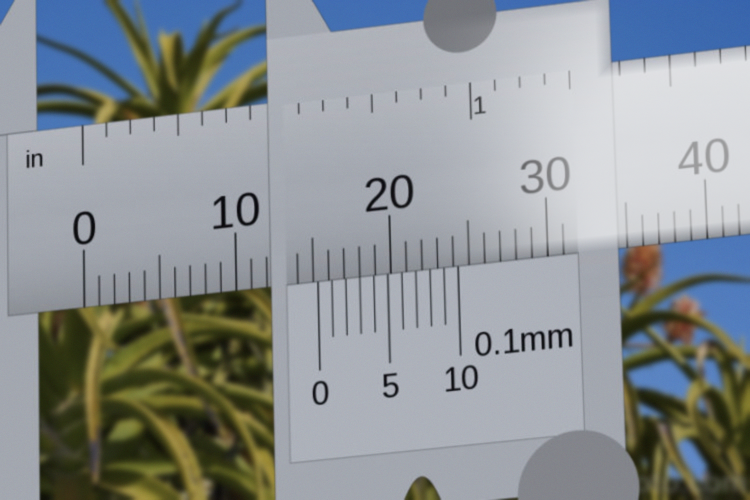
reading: 15.3 mm
